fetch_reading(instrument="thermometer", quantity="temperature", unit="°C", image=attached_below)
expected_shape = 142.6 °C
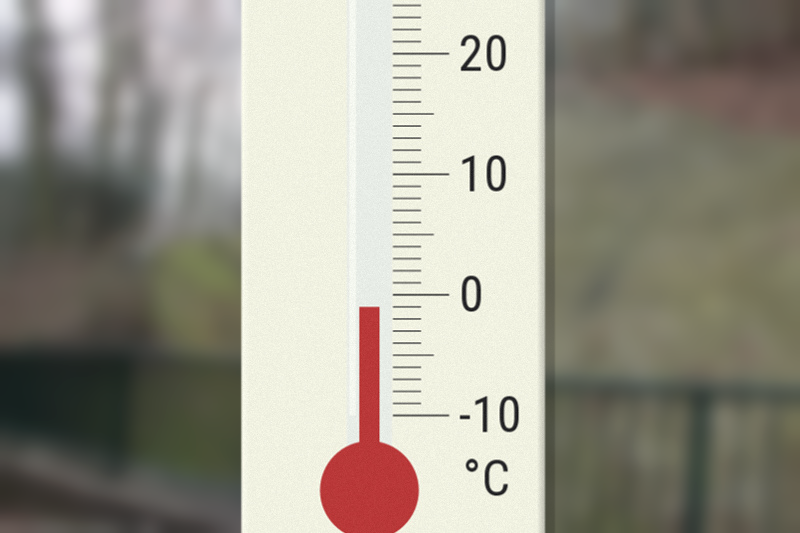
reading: -1 °C
